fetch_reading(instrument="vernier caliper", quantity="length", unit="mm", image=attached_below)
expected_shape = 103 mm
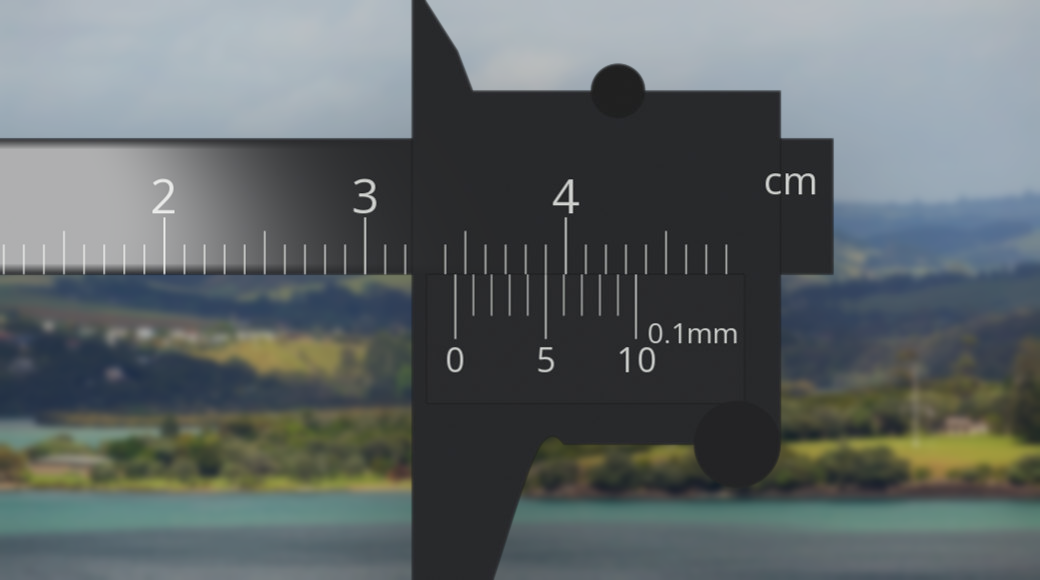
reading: 34.5 mm
